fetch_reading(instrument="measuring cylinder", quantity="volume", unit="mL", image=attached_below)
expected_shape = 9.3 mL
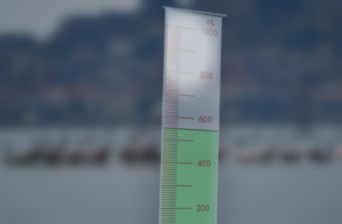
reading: 550 mL
